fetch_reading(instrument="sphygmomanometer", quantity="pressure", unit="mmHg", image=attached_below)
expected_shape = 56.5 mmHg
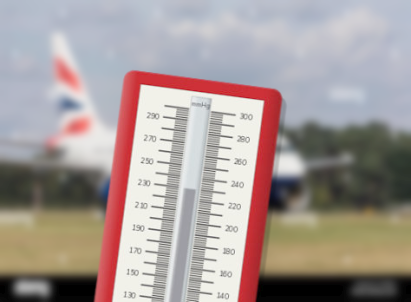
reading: 230 mmHg
